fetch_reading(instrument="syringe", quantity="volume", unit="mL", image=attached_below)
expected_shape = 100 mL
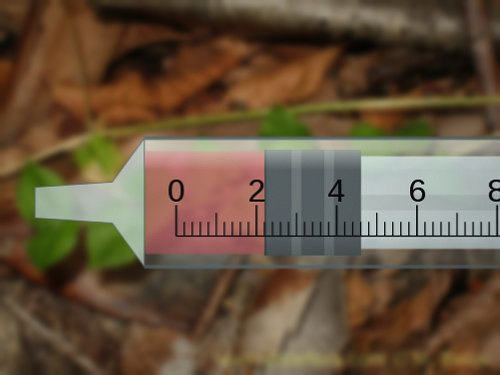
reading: 2.2 mL
